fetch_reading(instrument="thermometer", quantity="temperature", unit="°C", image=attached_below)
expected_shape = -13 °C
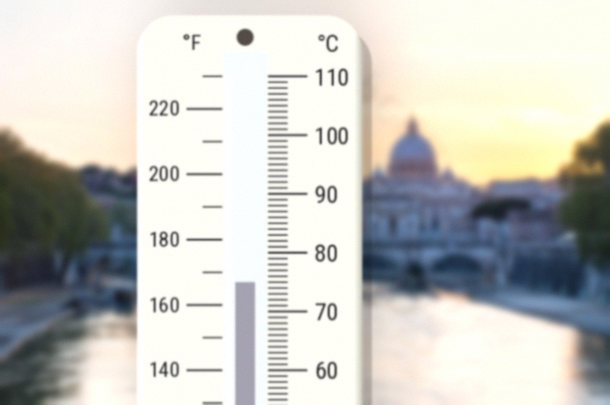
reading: 75 °C
